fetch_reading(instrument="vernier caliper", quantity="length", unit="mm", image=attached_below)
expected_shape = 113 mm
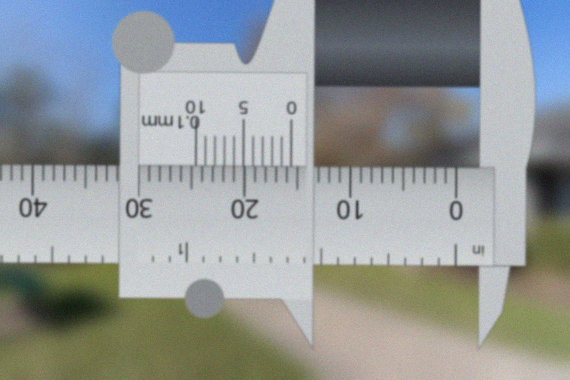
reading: 15.6 mm
